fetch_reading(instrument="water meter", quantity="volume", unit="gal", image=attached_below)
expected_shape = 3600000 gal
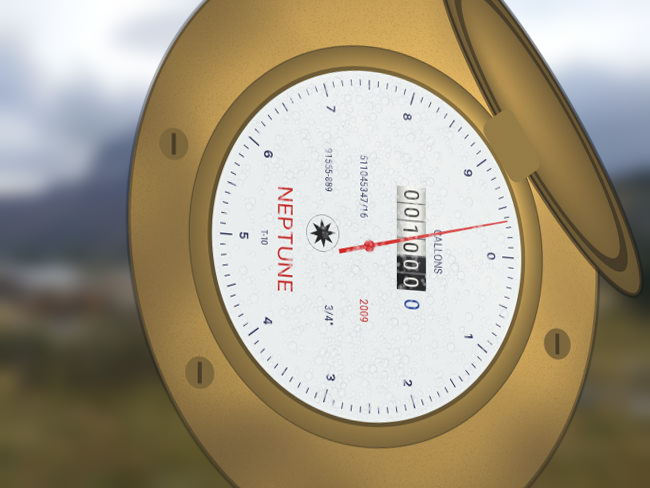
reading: 9999.6 gal
